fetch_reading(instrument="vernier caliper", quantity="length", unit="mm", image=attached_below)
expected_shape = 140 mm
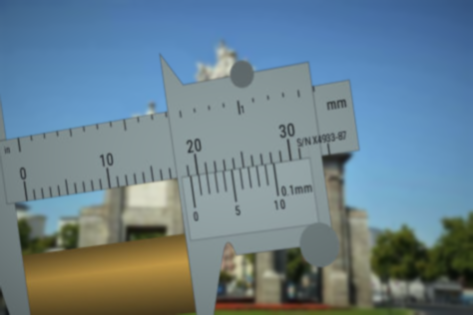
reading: 19.2 mm
